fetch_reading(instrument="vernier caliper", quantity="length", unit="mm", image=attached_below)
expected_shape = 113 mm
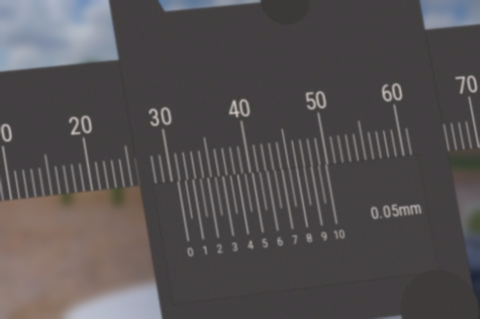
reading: 30.8 mm
